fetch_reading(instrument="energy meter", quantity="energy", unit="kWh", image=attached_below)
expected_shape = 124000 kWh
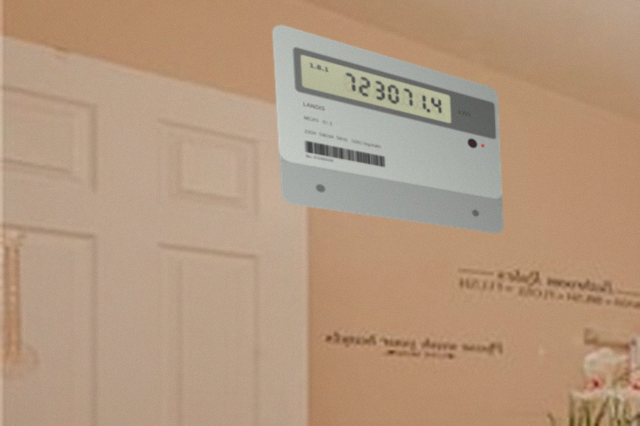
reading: 723071.4 kWh
